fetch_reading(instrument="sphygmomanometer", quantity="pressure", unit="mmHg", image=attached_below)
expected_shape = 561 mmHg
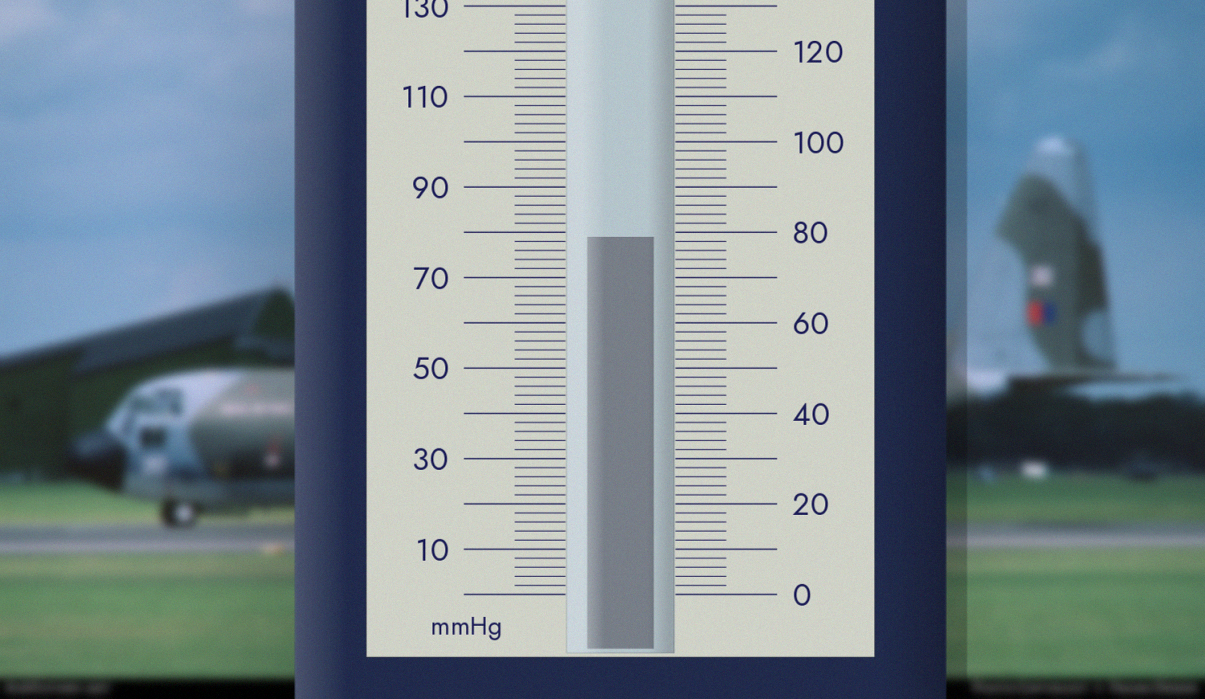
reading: 79 mmHg
